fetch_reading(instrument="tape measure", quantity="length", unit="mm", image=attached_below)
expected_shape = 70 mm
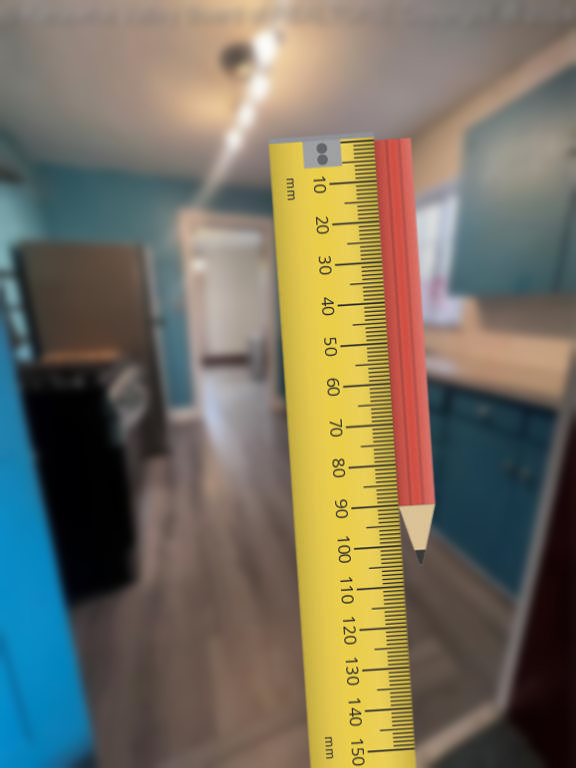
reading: 105 mm
